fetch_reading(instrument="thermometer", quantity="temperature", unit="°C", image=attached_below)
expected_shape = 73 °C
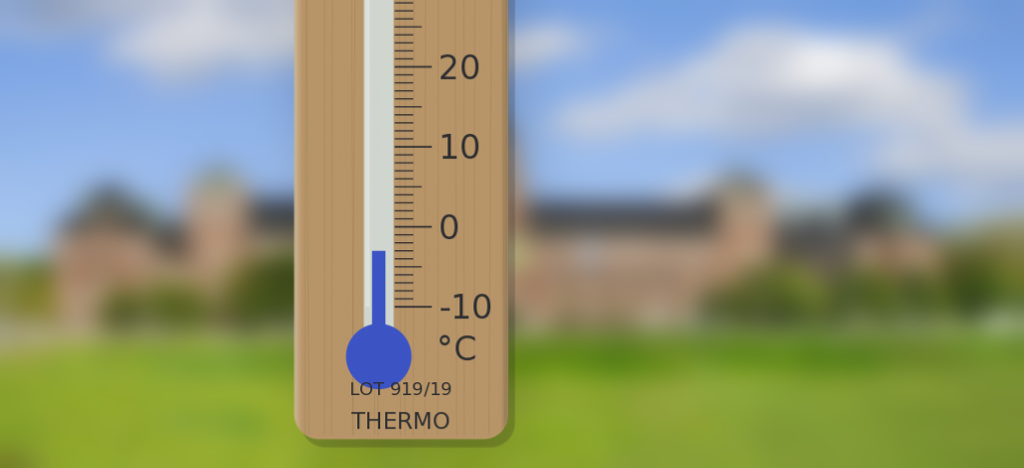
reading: -3 °C
